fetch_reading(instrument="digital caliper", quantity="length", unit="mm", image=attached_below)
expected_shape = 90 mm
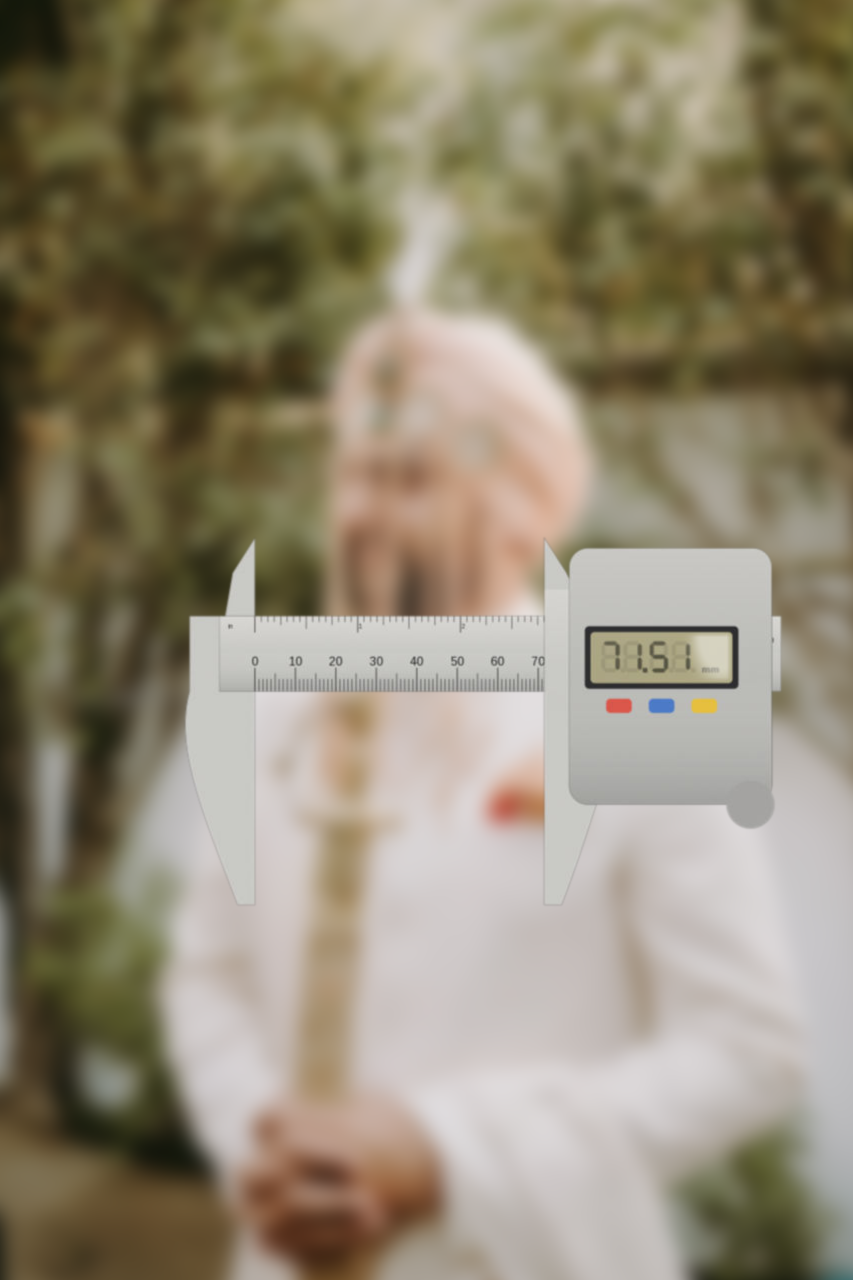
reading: 71.51 mm
